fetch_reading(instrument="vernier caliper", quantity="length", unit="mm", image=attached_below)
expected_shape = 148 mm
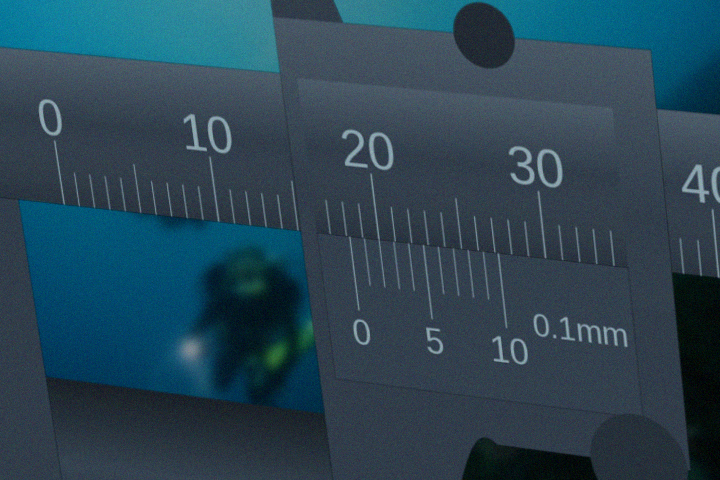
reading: 18.2 mm
